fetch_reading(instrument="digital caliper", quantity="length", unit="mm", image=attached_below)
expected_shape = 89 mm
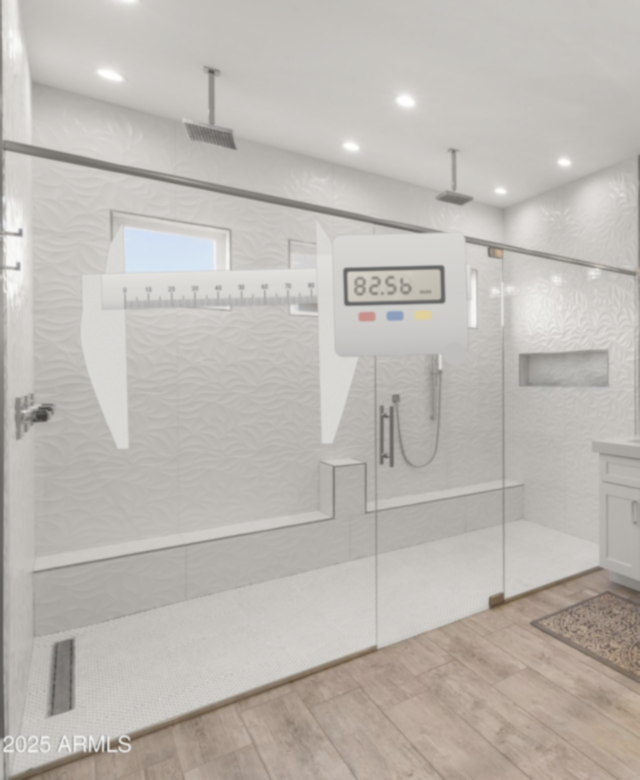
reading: 82.56 mm
